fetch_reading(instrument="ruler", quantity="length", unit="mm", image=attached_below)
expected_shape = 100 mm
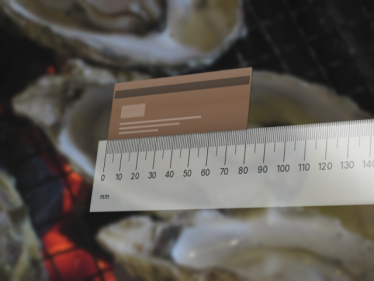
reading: 80 mm
